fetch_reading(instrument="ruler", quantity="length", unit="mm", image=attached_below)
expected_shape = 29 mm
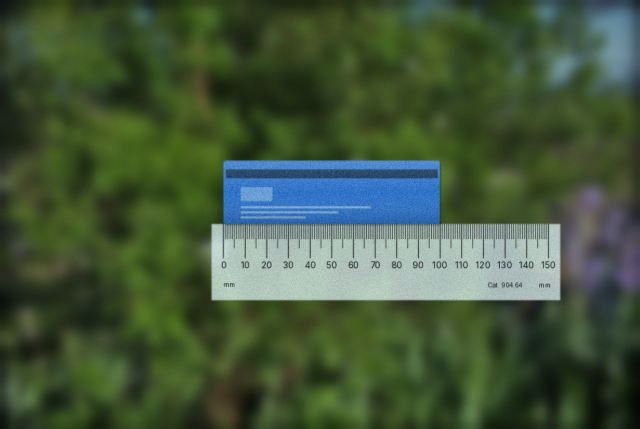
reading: 100 mm
